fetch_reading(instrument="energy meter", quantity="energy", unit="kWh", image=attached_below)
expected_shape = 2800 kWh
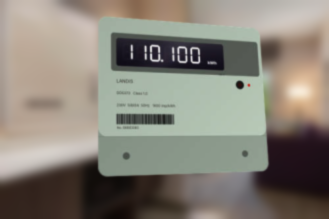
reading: 110.100 kWh
